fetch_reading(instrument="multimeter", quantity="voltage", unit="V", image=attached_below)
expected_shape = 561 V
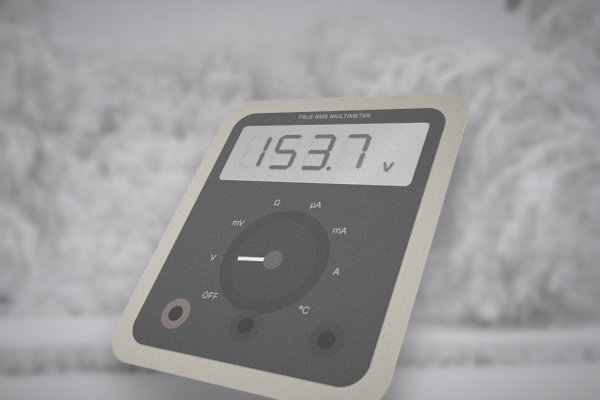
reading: 153.7 V
